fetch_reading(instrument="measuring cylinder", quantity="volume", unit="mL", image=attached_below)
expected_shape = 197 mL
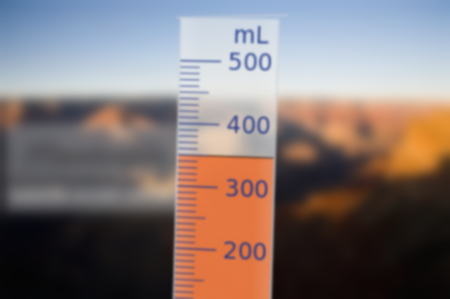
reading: 350 mL
